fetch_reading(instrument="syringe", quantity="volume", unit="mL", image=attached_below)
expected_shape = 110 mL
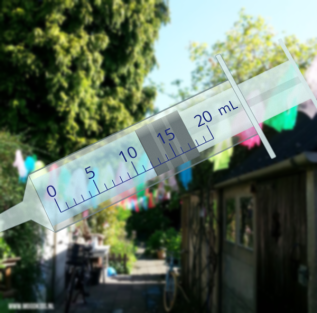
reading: 12 mL
